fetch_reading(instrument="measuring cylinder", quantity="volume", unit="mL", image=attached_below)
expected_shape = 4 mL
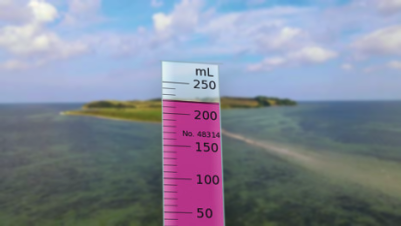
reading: 220 mL
